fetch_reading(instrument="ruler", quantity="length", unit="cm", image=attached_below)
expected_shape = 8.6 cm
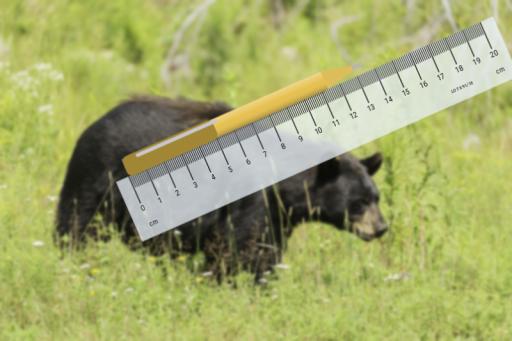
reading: 13.5 cm
